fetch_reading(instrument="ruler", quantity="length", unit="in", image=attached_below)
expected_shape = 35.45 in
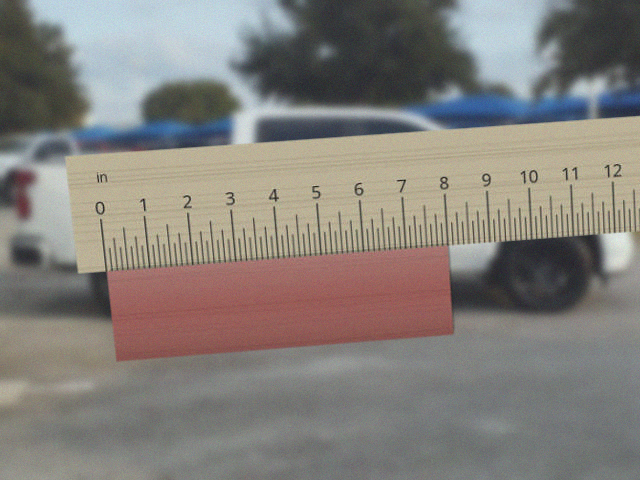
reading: 8 in
